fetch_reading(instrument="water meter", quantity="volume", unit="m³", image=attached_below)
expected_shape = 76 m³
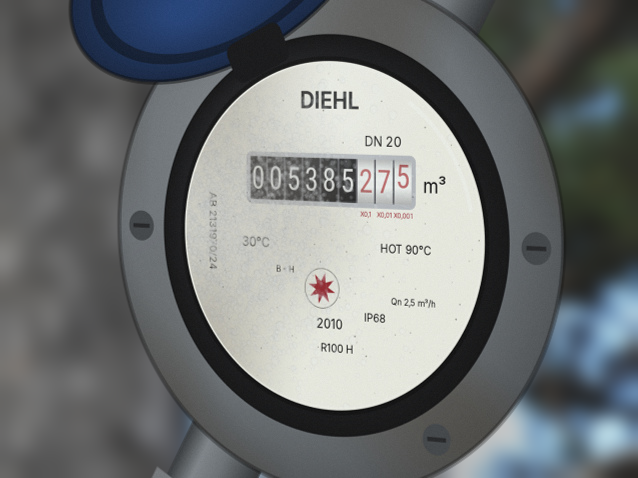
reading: 5385.275 m³
